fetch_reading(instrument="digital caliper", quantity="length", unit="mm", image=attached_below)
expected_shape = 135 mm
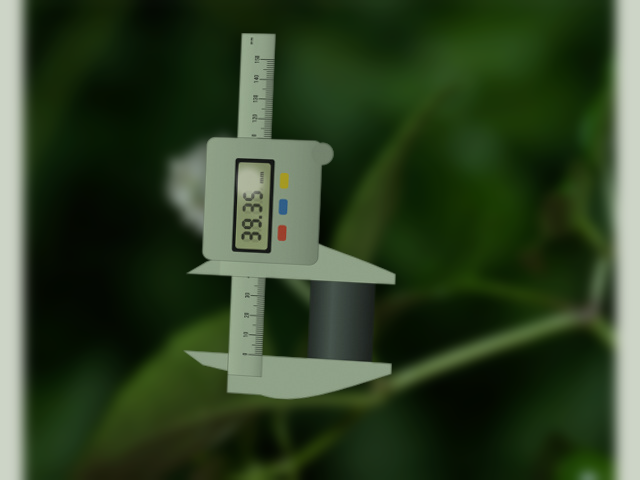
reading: 39.35 mm
